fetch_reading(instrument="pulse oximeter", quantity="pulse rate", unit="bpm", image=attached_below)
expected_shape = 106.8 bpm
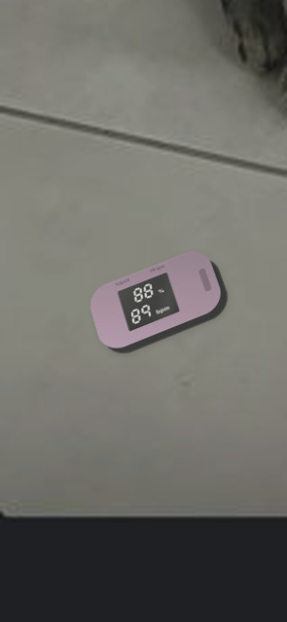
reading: 89 bpm
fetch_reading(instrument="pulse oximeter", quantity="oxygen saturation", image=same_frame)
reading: 88 %
